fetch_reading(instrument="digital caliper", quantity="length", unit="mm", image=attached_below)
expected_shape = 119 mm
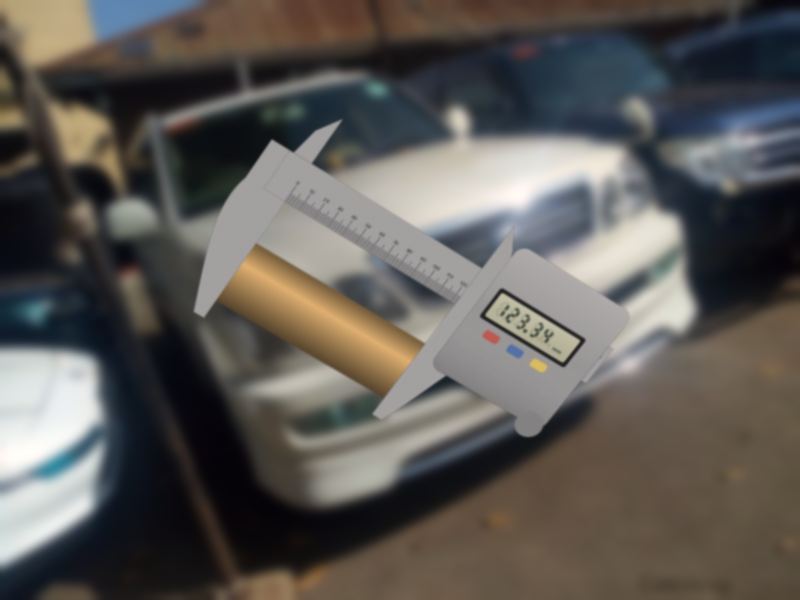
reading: 123.34 mm
